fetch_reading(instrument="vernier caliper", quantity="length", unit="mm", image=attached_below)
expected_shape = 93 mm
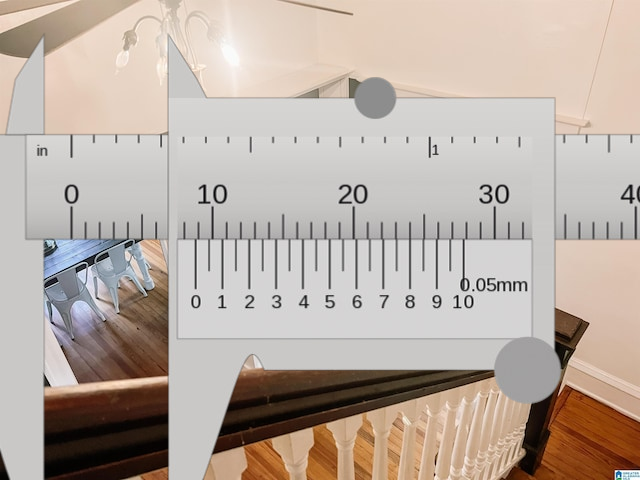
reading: 8.8 mm
